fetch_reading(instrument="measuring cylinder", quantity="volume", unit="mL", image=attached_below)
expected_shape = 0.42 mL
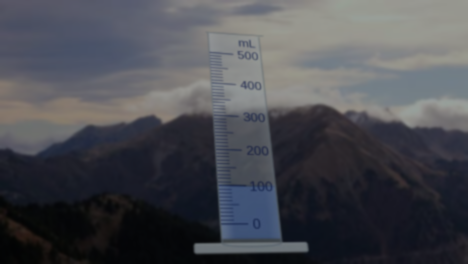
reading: 100 mL
